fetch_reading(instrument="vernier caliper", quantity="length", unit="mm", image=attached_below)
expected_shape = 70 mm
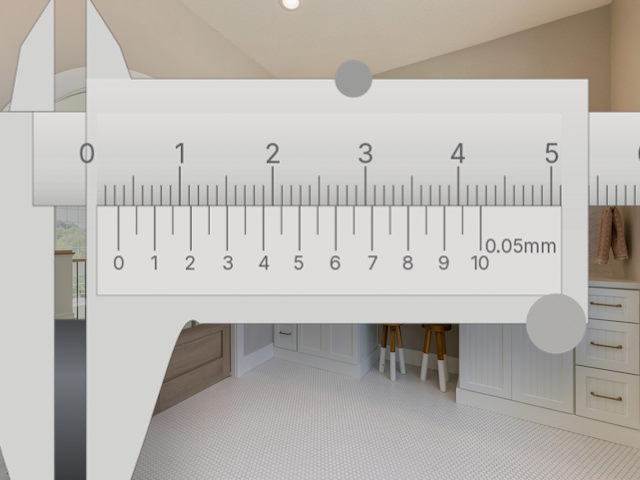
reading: 3.4 mm
